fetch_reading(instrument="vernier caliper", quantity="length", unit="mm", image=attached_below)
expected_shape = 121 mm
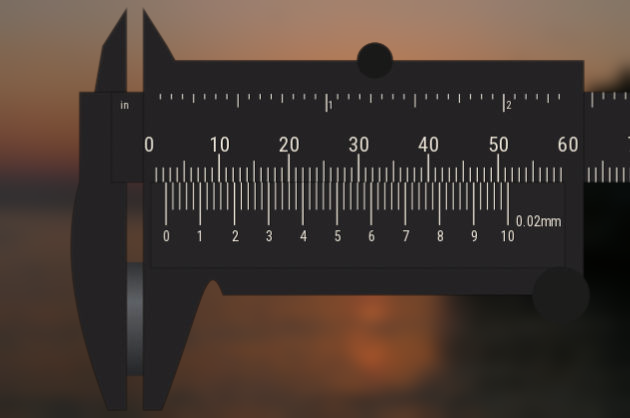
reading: 2.4 mm
